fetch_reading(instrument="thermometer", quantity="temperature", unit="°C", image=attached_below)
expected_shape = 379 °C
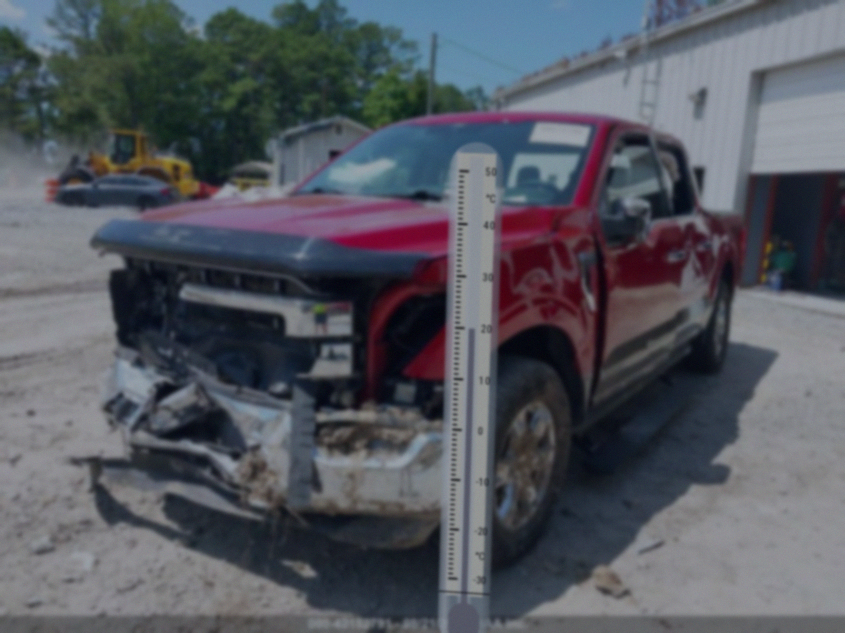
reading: 20 °C
